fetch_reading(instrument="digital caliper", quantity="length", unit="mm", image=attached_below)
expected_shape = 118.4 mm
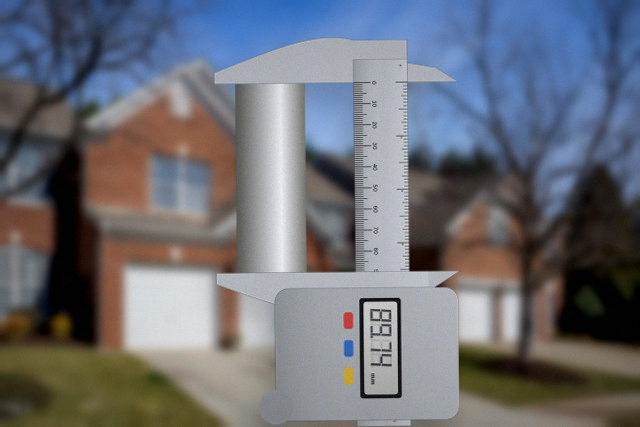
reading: 89.74 mm
